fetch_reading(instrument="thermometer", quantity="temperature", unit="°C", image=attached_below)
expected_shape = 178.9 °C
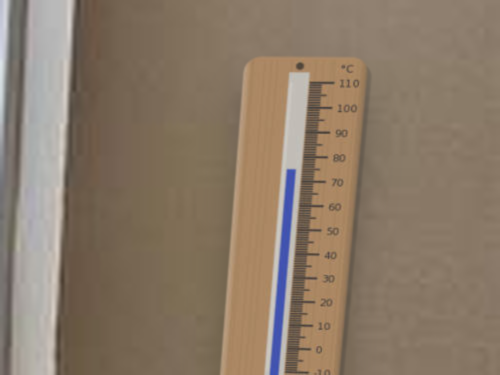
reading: 75 °C
